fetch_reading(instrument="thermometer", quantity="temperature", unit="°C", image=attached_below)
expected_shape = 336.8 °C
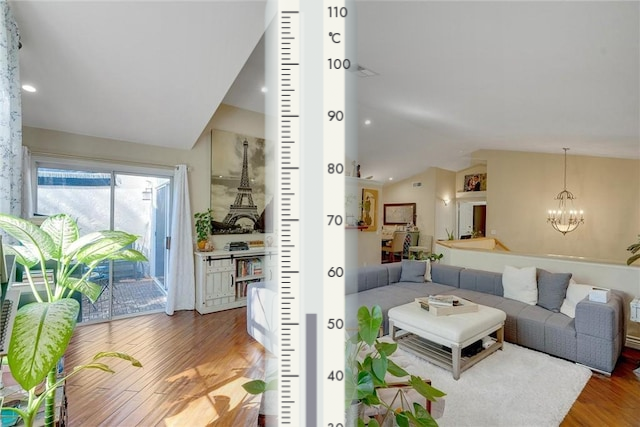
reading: 52 °C
